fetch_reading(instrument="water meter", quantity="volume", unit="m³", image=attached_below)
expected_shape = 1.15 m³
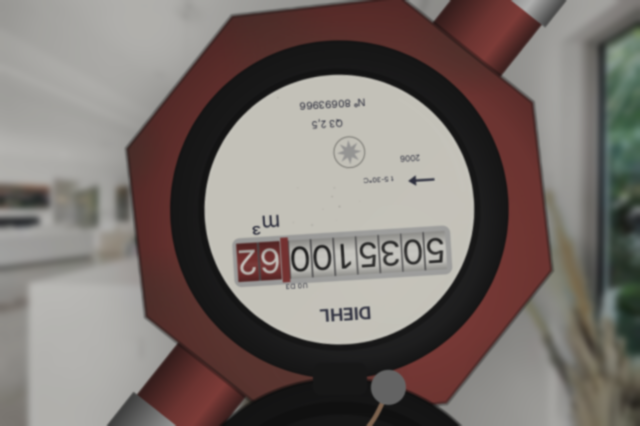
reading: 5035100.62 m³
